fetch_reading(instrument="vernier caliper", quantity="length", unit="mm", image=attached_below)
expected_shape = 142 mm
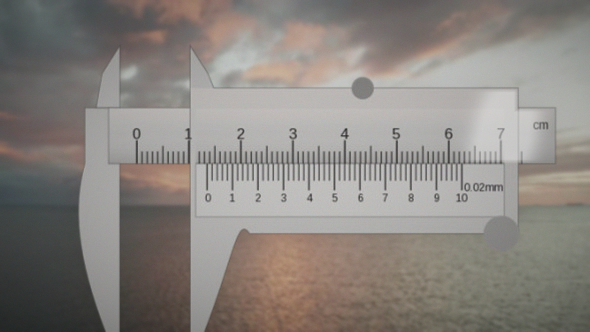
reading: 13.5 mm
